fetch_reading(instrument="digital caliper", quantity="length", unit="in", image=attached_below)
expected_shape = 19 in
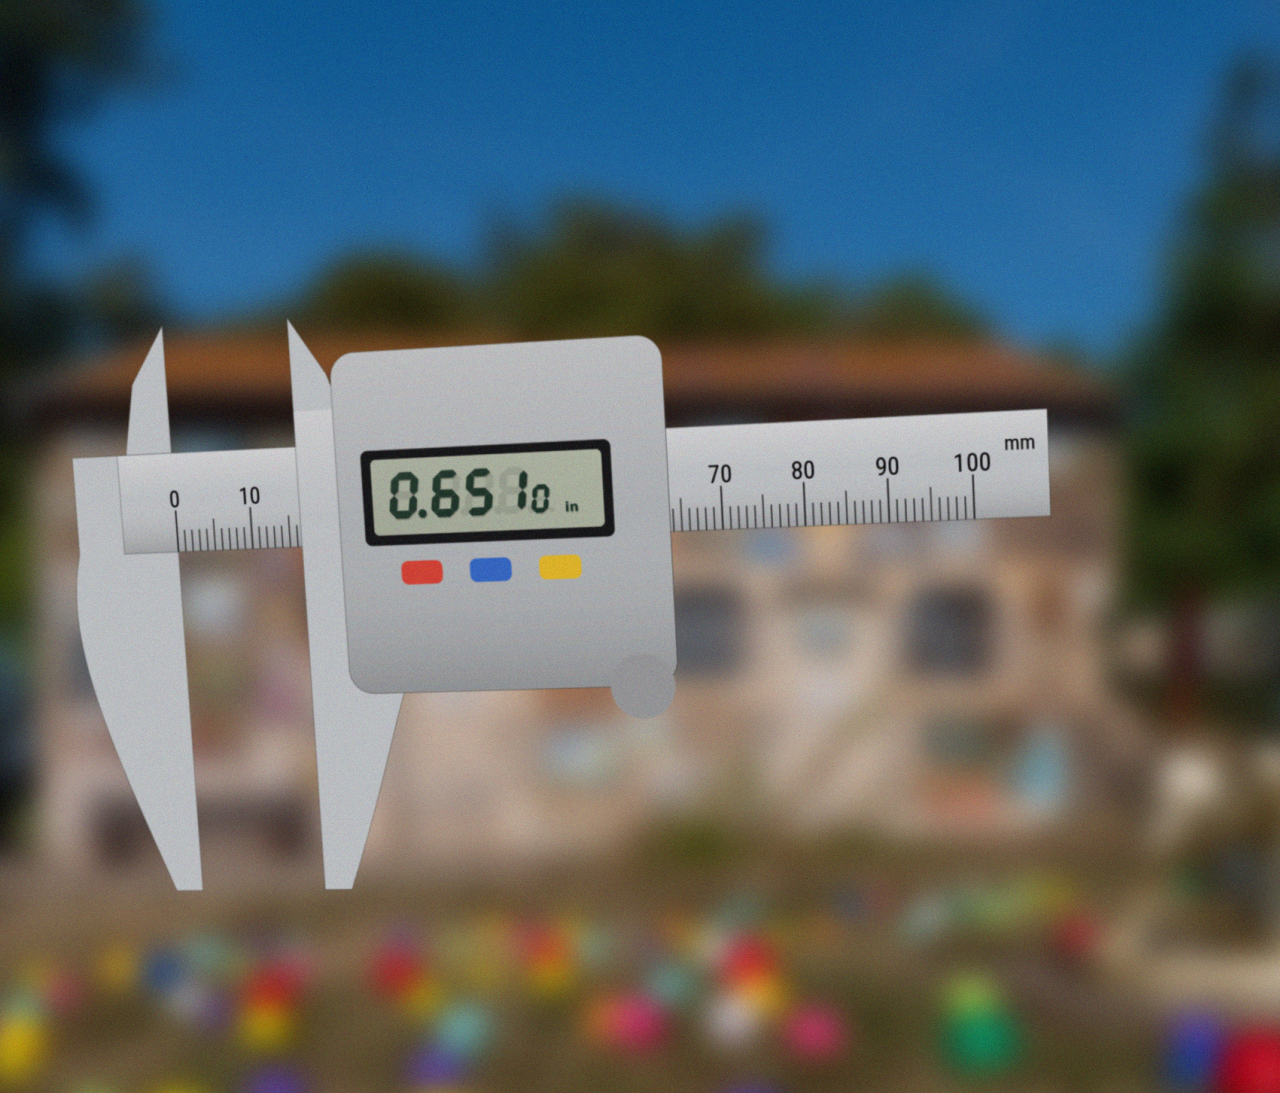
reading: 0.6510 in
